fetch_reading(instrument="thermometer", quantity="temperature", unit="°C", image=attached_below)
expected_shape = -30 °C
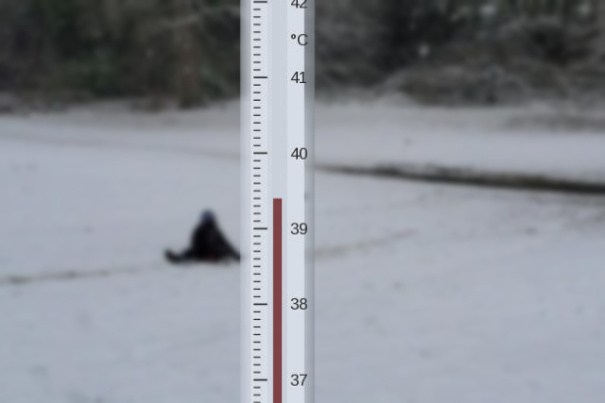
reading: 39.4 °C
